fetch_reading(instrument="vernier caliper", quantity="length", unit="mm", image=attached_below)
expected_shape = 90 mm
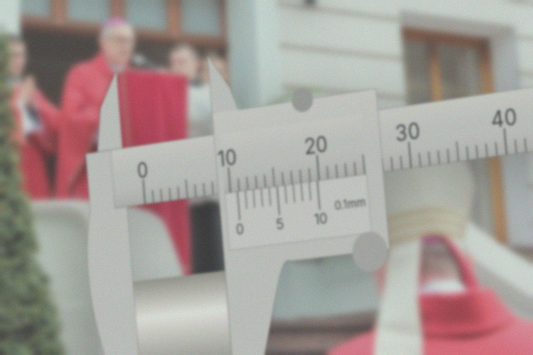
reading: 10.8 mm
